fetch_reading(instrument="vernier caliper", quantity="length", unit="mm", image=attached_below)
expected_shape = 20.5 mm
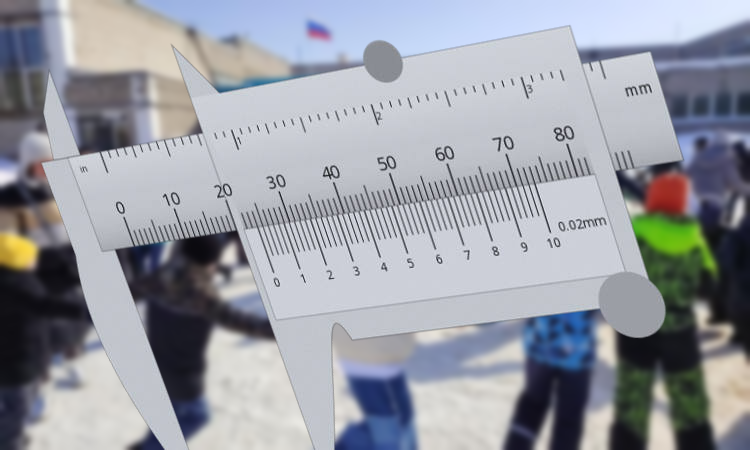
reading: 24.0 mm
